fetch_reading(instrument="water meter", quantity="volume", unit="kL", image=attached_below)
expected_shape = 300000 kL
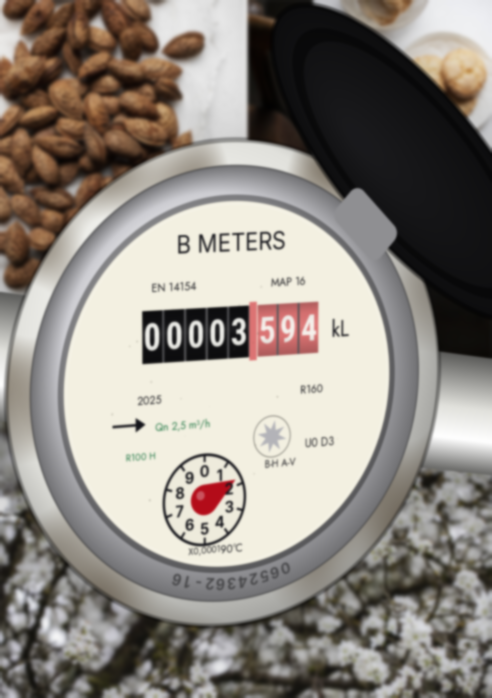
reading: 3.5941 kL
